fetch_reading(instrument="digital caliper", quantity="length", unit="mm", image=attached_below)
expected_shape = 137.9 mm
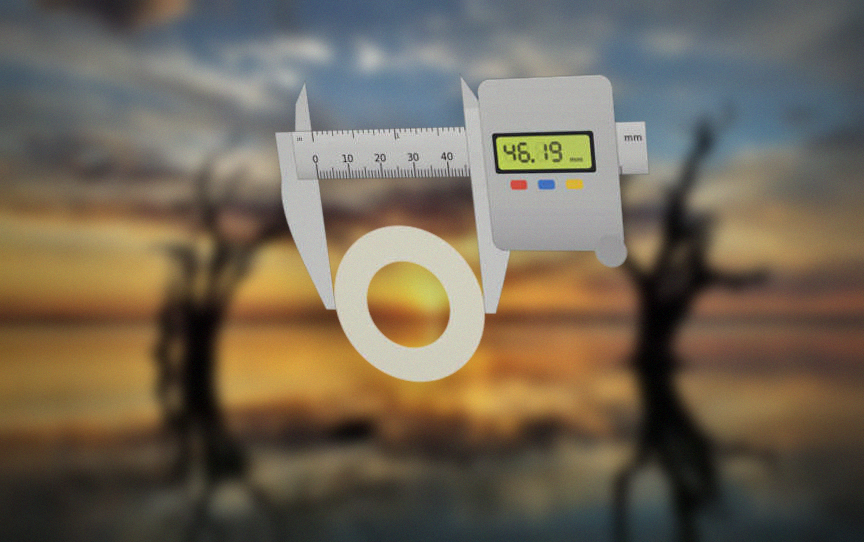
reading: 46.19 mm
